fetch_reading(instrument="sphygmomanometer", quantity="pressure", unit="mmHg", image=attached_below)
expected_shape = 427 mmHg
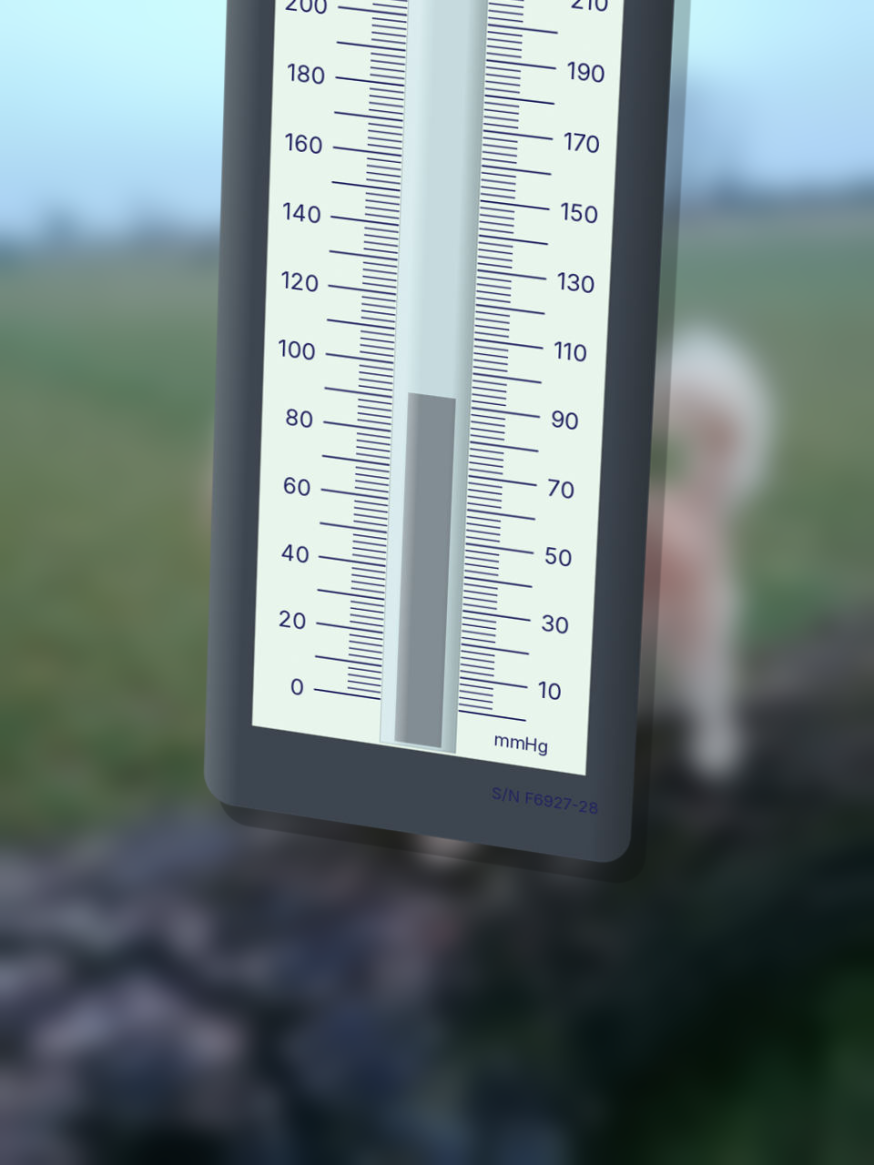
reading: 92 mmHg
